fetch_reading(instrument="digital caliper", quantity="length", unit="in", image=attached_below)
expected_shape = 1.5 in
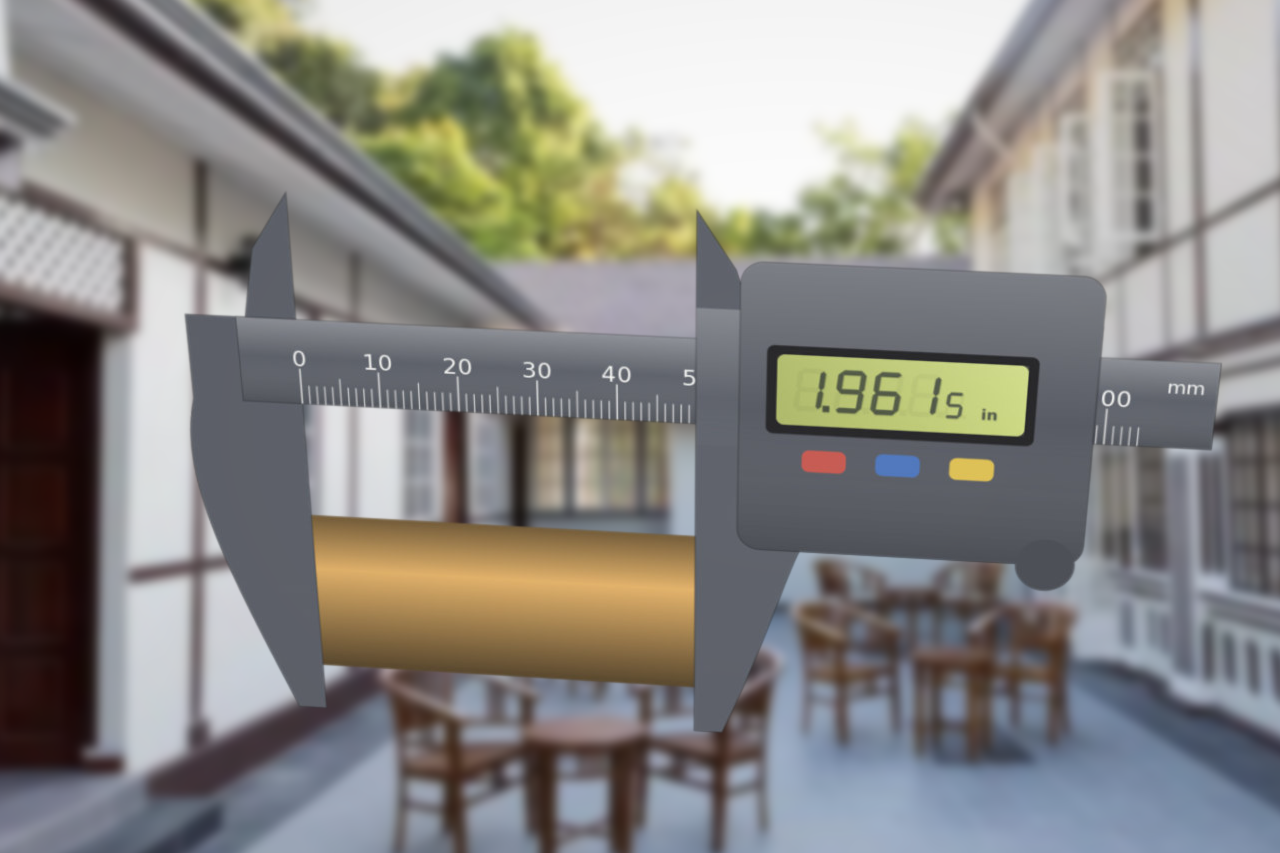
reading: 1.9615 in
